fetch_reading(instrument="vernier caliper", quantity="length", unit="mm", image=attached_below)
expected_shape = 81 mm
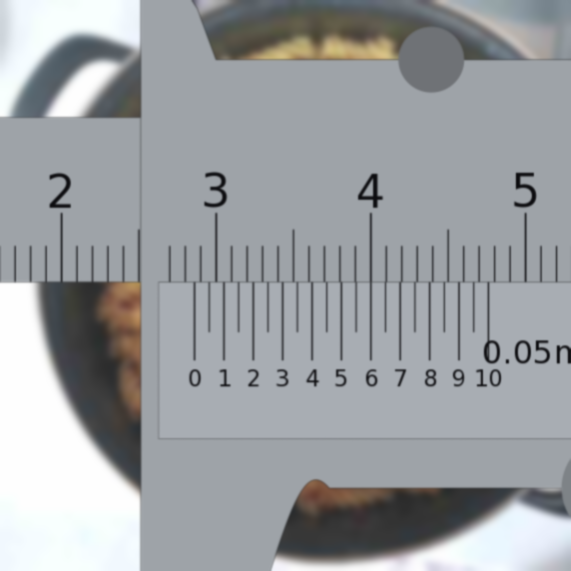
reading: 28.6 mm
